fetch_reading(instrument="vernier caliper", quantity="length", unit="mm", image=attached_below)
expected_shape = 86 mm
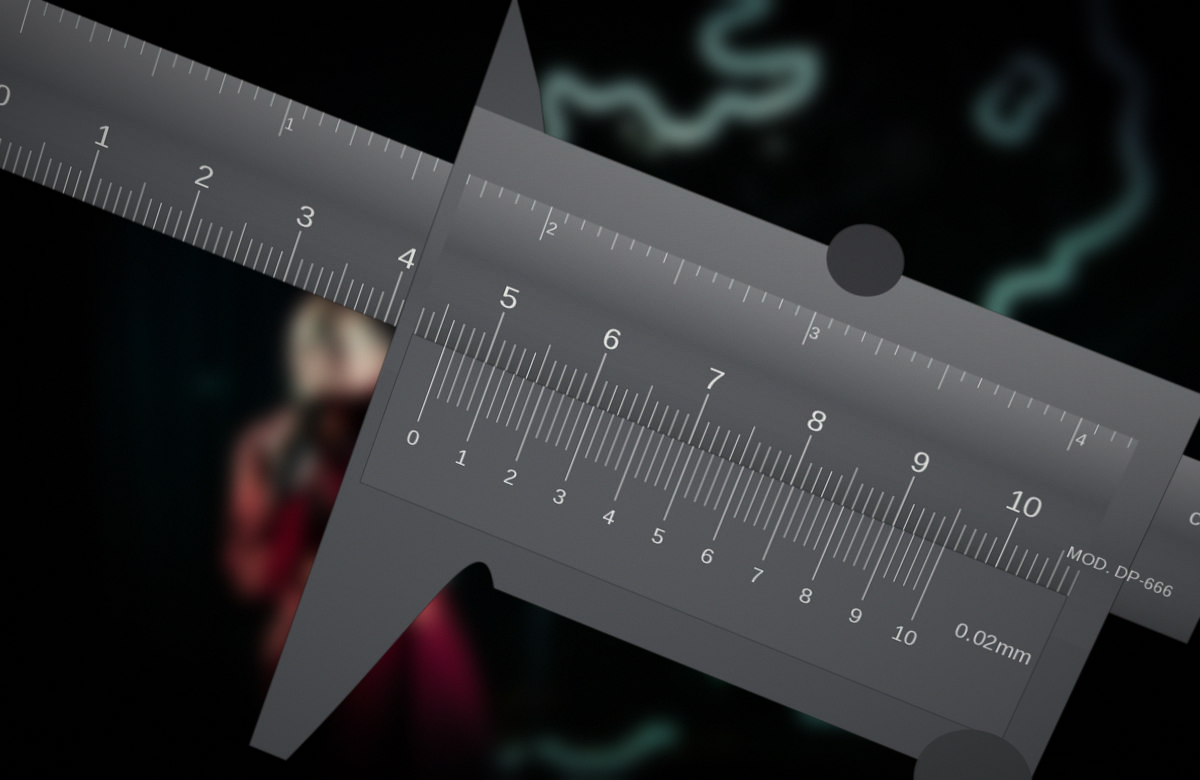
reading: 46.0 mm
